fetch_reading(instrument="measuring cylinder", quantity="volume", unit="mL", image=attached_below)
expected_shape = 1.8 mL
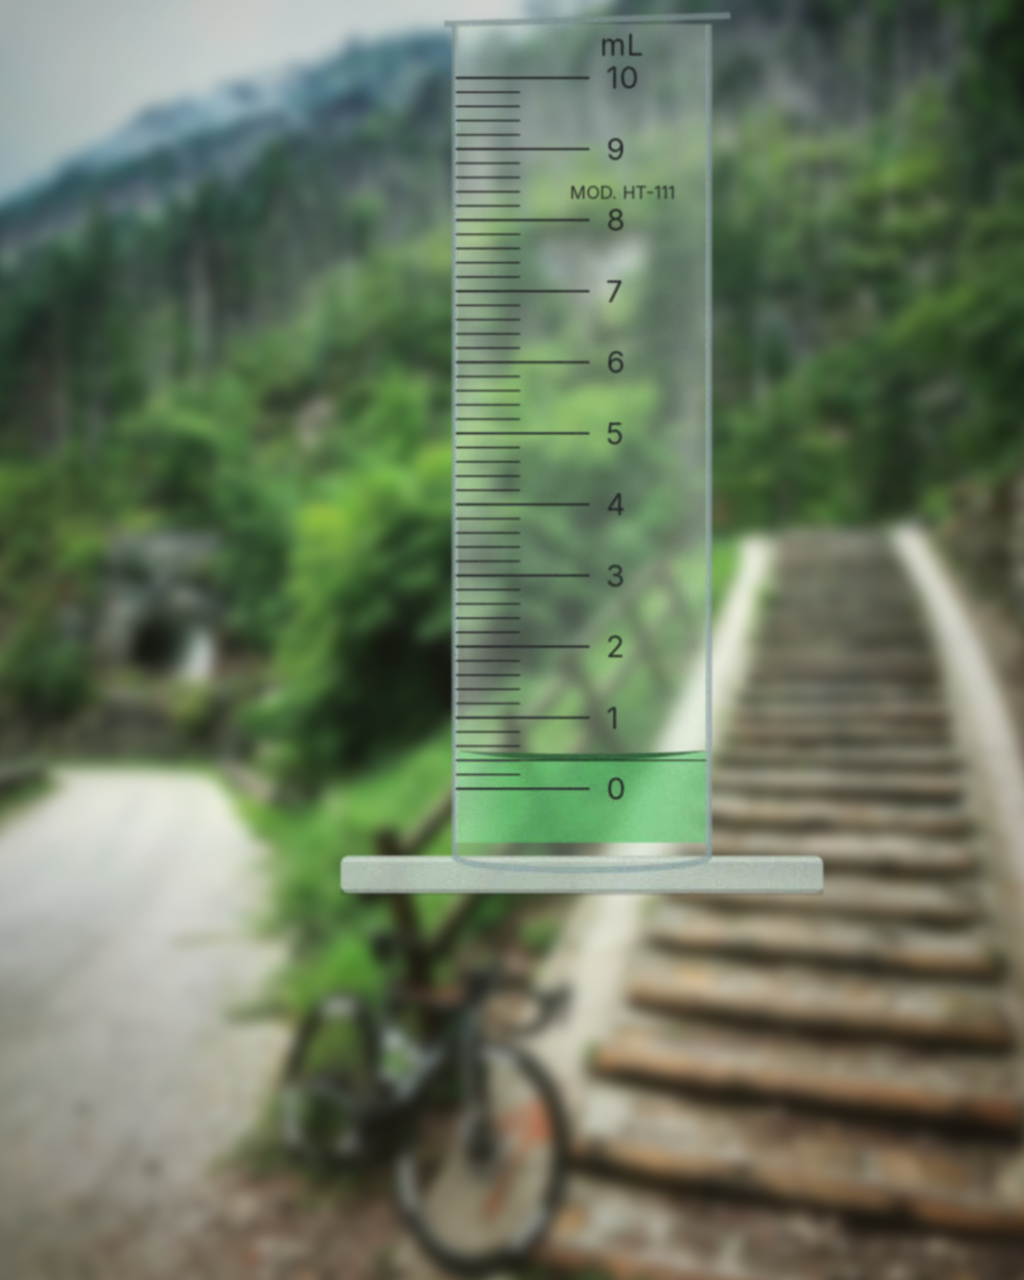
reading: 0.4 mL
